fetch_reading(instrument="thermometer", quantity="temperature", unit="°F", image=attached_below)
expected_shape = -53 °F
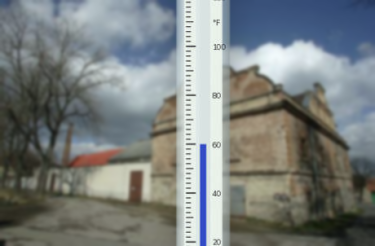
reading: 60 °F
